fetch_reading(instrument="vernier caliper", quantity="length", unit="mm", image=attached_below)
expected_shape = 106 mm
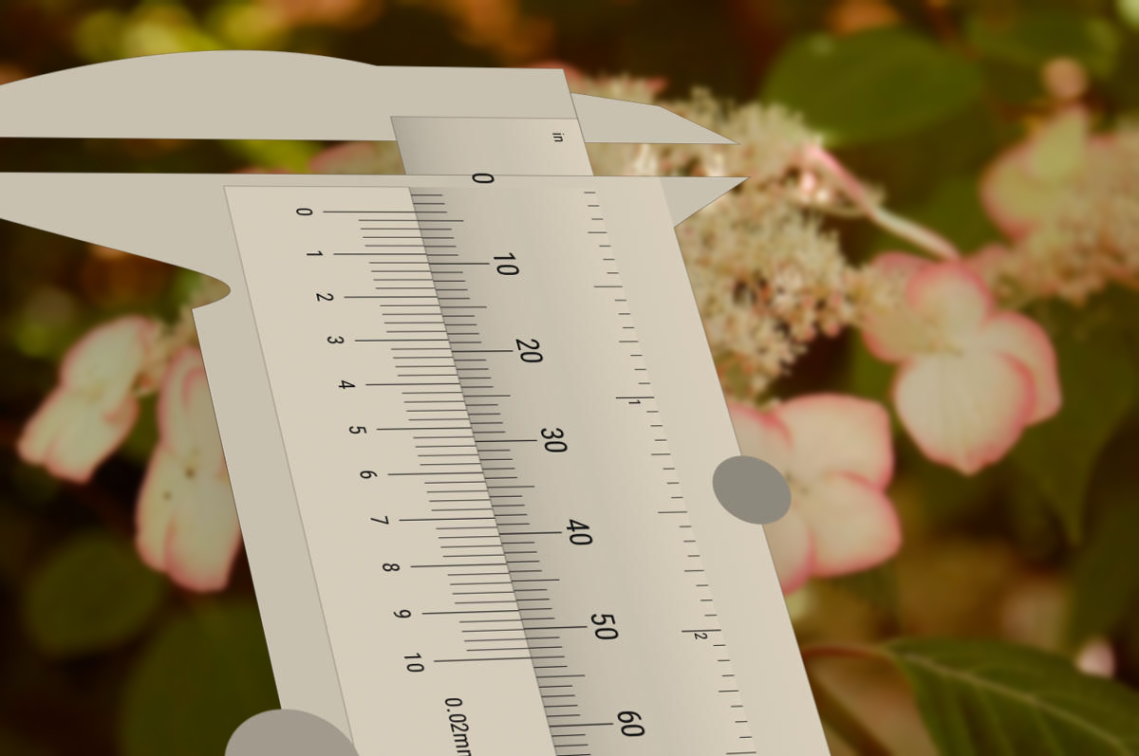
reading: 4.0 mm
